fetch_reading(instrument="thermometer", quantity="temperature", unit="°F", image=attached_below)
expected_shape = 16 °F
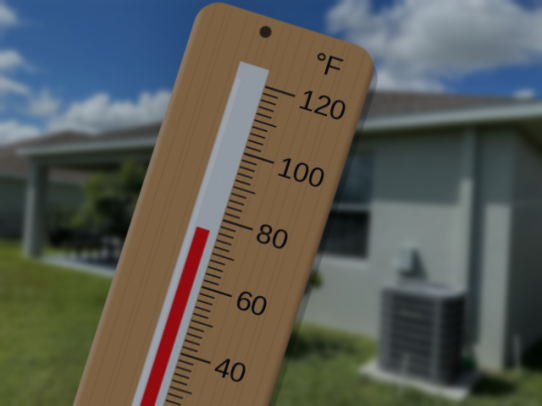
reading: 76 °F
